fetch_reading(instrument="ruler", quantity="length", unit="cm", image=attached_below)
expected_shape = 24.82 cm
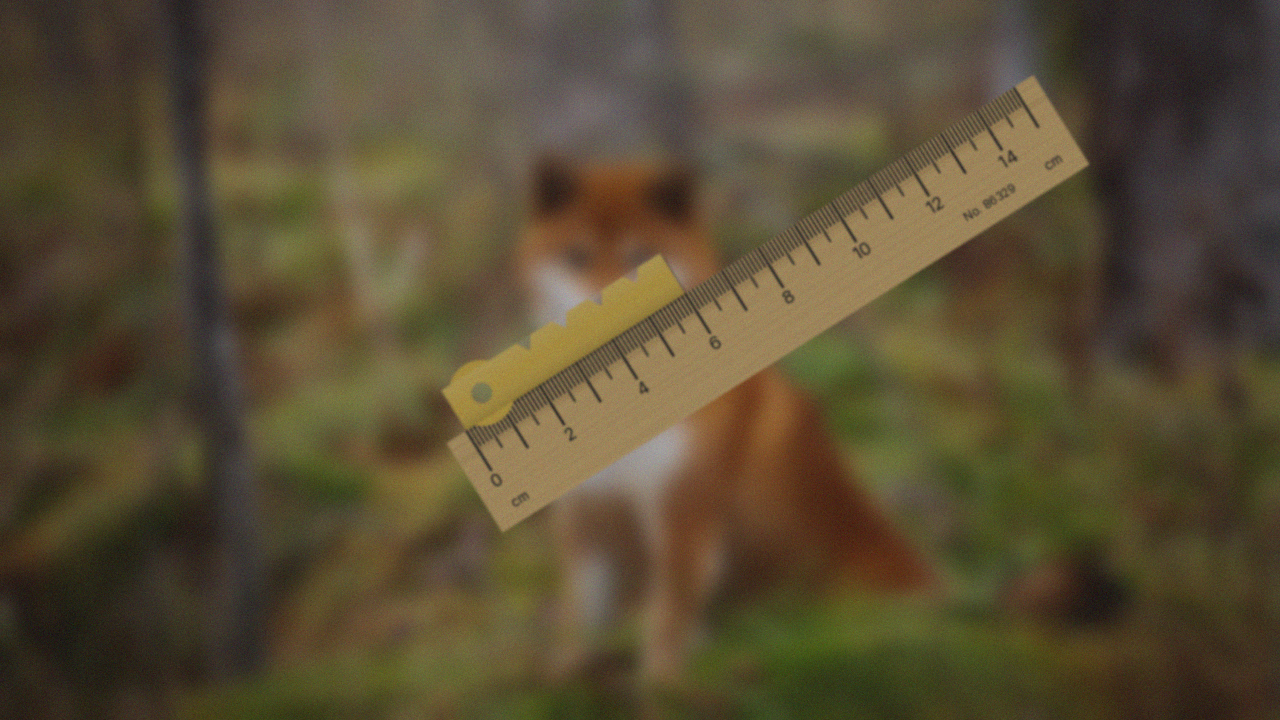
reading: 6 cm
